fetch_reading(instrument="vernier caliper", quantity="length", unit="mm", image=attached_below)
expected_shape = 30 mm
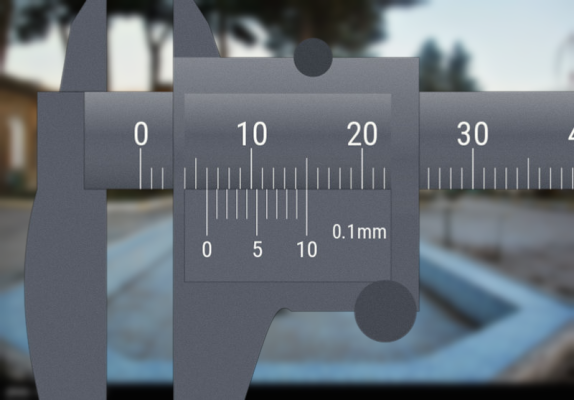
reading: 6.0 mm
